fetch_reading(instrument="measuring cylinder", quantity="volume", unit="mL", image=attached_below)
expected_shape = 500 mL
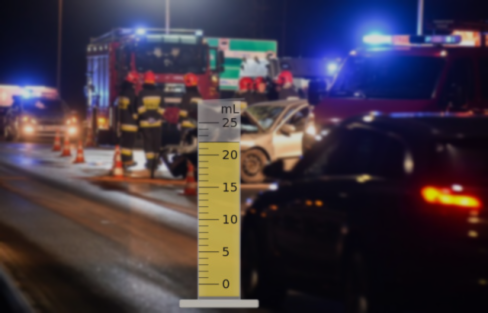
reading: 22 mL
